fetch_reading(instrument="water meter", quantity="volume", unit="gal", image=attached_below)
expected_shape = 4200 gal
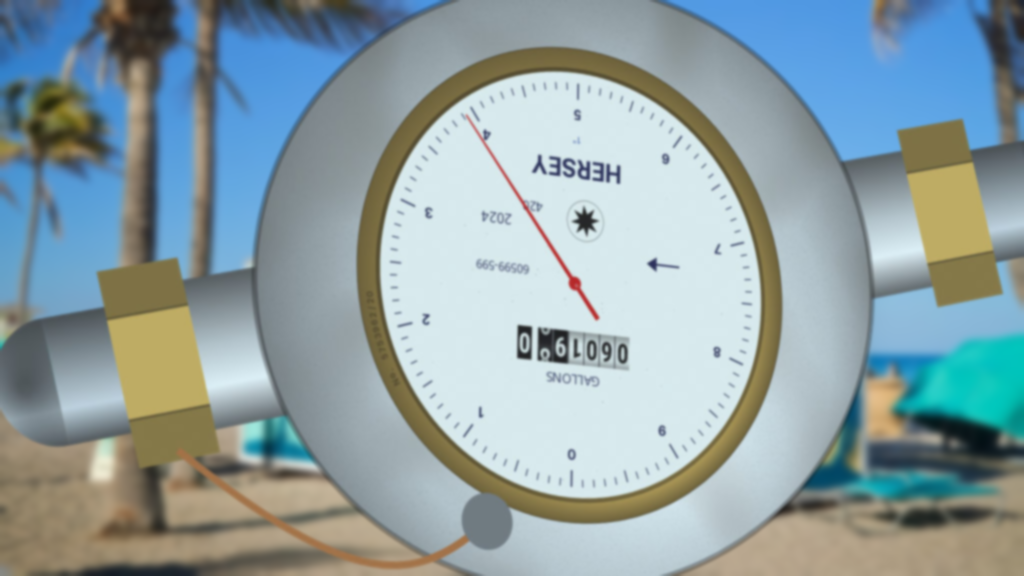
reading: 601983.9 gal
